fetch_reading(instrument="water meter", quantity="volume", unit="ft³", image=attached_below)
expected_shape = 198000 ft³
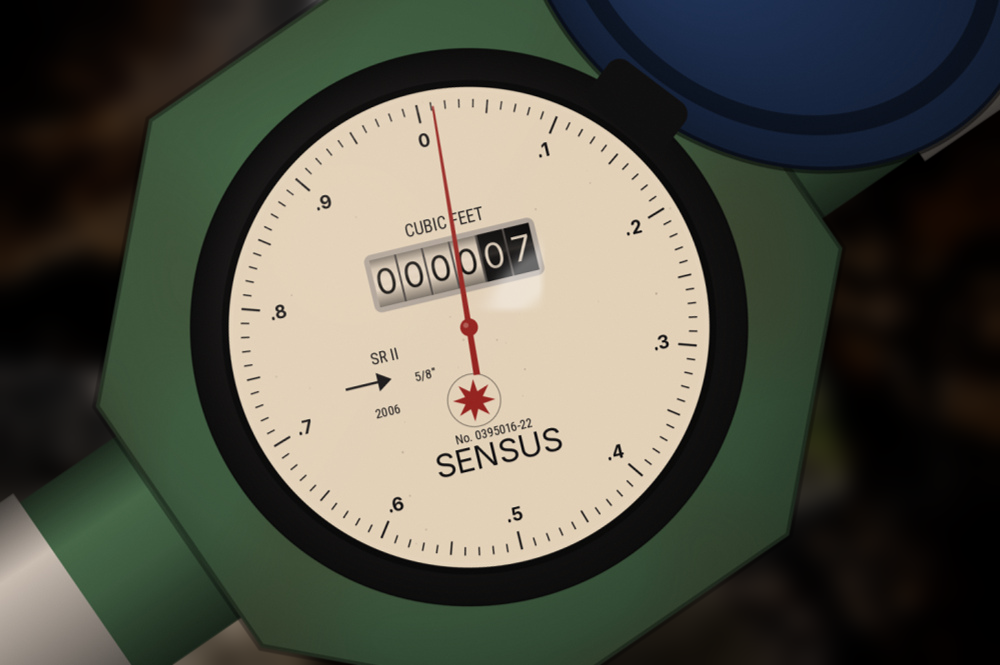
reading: 7.01 ft³
